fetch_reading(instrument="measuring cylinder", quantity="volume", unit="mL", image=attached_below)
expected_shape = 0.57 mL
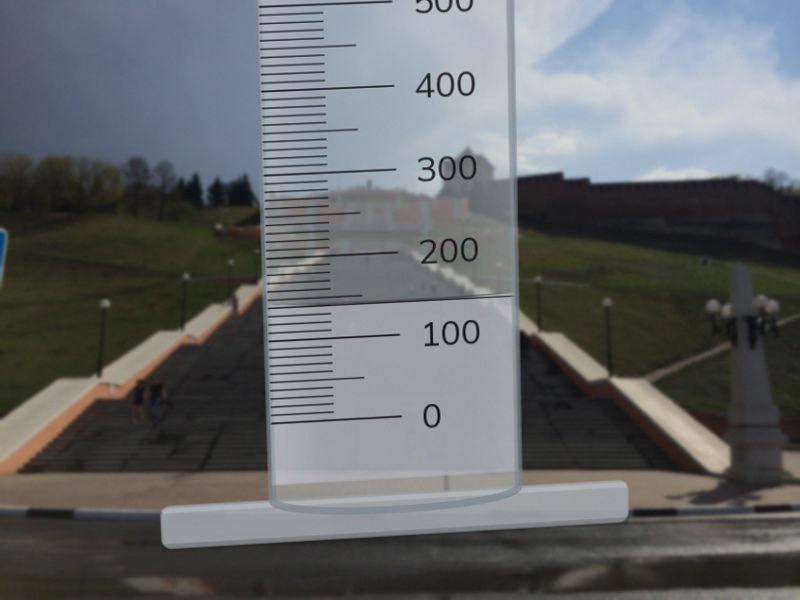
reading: 140 mL
